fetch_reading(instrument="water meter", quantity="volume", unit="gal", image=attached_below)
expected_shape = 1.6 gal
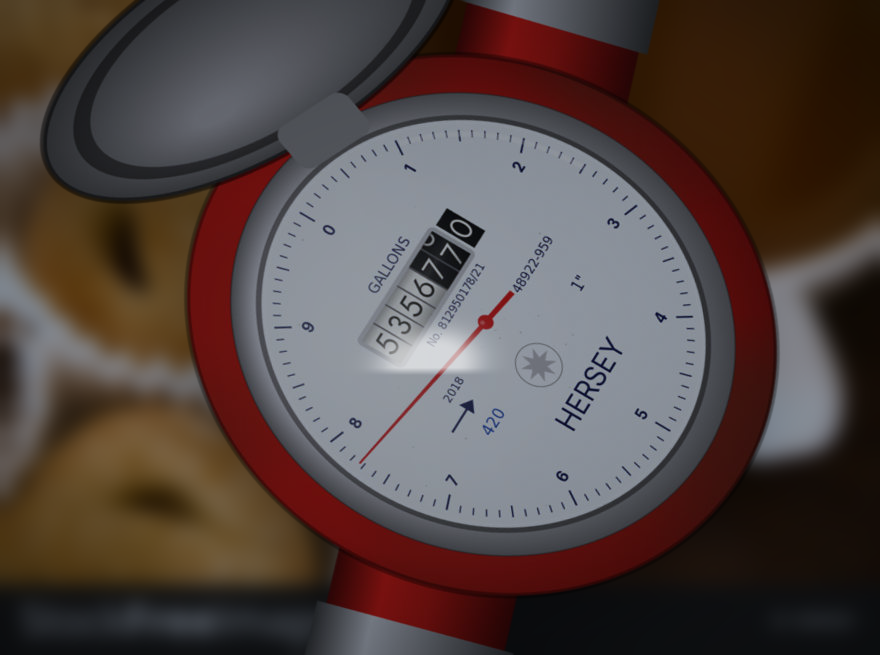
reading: 5356767.7 gal
